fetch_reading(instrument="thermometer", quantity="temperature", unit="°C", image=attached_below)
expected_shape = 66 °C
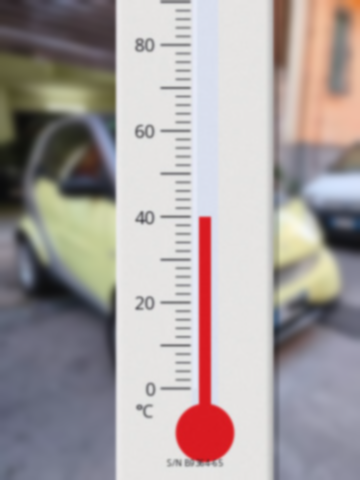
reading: 40 °C
